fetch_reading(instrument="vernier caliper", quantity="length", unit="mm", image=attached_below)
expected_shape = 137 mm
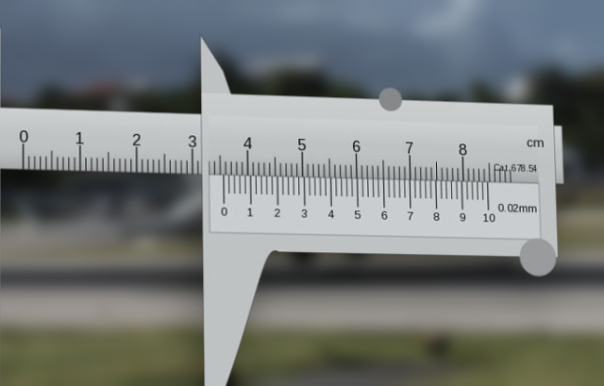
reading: 35.6 mm
